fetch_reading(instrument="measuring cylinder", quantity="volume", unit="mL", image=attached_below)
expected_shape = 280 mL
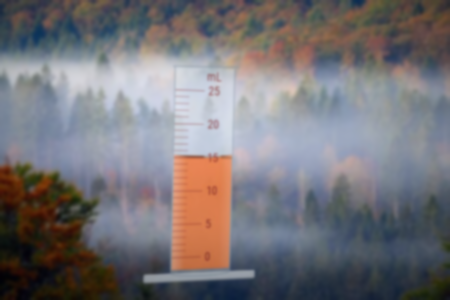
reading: 15 mL
